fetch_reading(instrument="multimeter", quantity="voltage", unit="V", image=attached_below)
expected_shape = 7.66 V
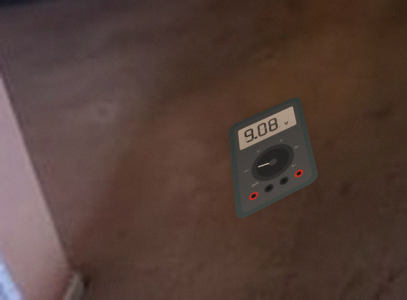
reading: 9.08 V
